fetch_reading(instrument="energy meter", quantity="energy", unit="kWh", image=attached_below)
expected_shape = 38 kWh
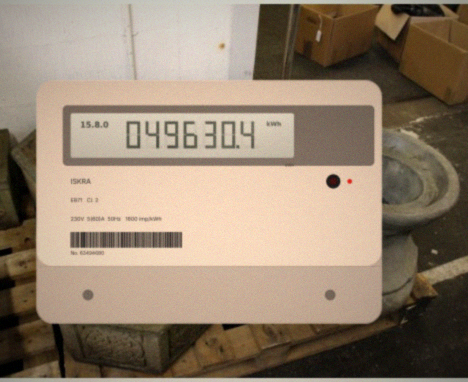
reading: 49630.4 kWh
